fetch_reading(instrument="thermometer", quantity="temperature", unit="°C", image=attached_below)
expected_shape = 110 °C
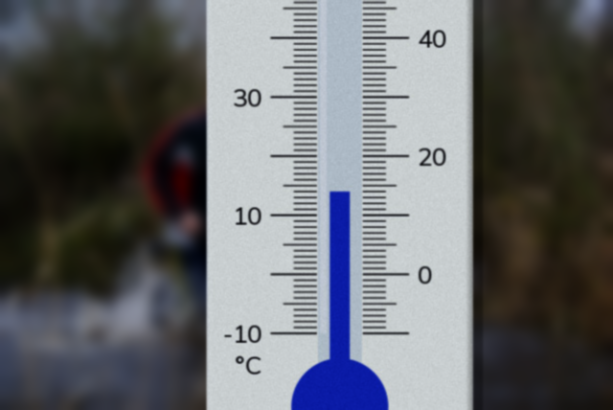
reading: 14 °C
